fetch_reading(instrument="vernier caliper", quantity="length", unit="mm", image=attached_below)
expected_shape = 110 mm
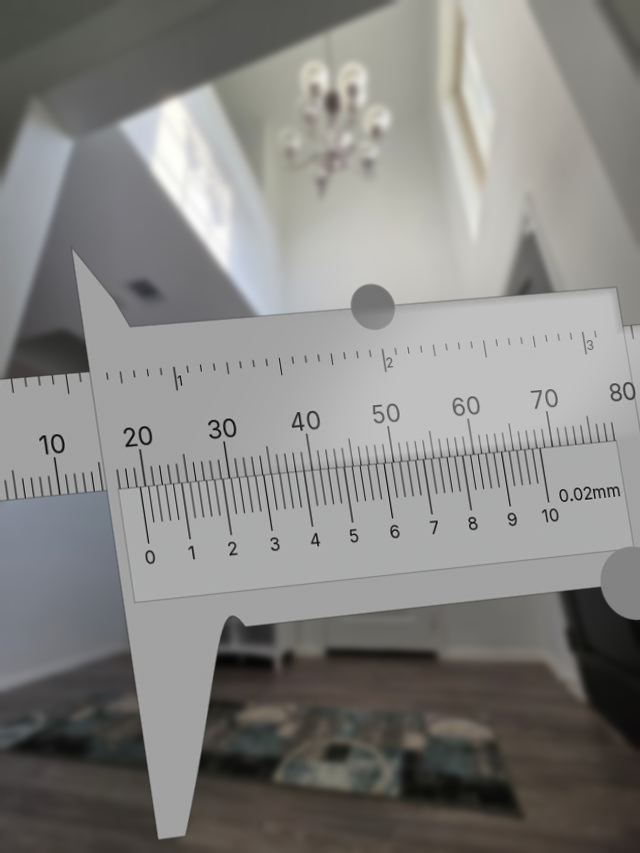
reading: 19.4 mm
